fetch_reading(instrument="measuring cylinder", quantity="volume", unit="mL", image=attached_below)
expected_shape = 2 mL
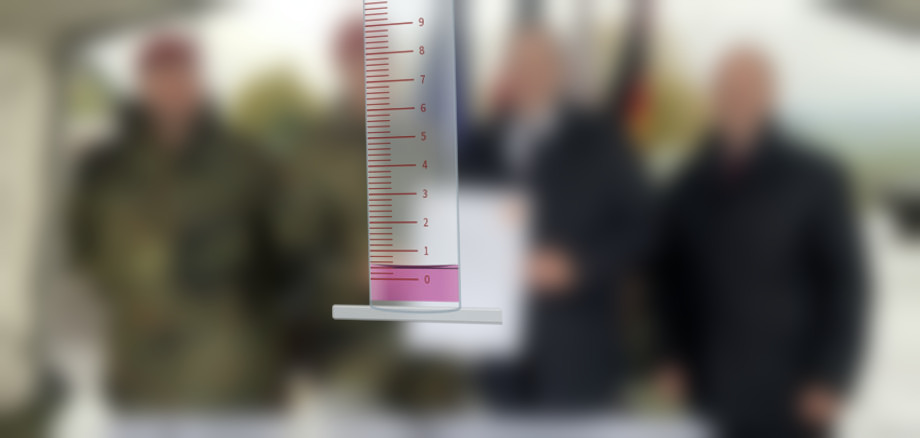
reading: 0.4 mL
